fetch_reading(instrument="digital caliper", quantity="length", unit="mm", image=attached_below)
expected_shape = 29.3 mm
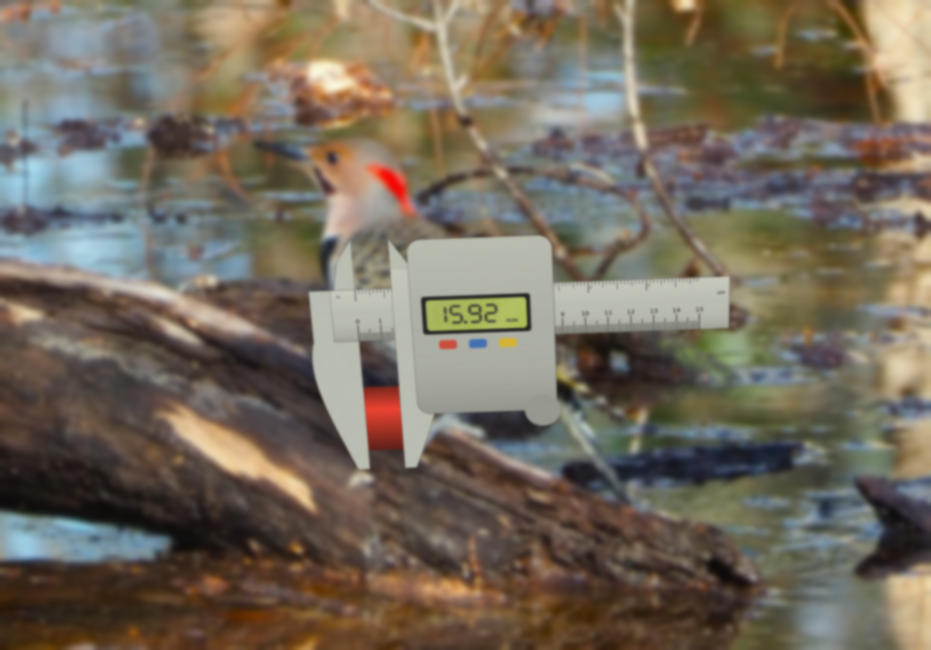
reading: 15.92 mm
